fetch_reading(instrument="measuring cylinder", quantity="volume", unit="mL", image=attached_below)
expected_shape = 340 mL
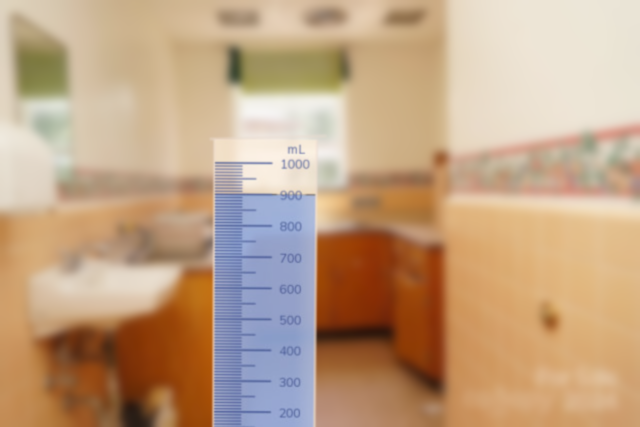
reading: 900 mL
